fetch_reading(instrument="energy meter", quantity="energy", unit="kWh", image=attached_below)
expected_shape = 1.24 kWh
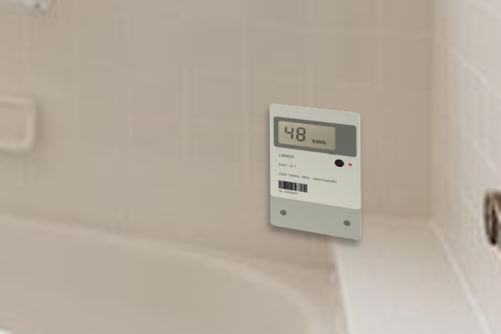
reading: 48 kWh
